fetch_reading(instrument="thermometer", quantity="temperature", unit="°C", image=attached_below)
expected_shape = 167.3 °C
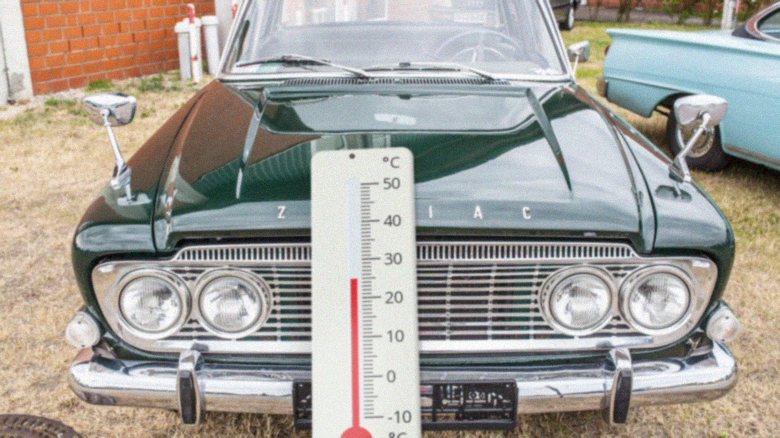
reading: 25 °C
